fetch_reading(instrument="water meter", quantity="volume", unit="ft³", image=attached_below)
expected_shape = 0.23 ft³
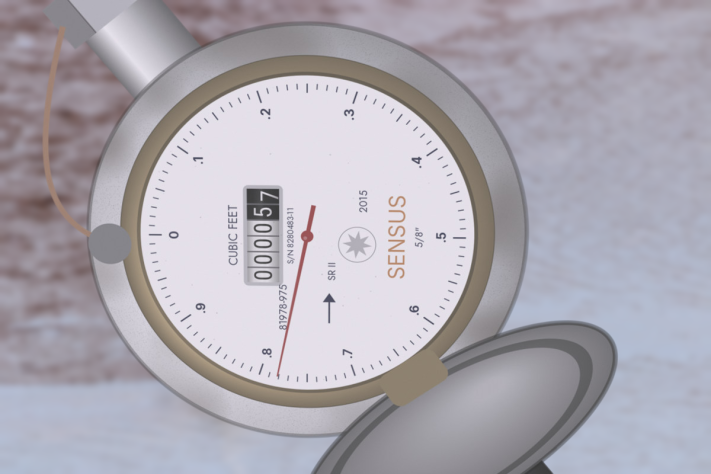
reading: 56.78 ft³
